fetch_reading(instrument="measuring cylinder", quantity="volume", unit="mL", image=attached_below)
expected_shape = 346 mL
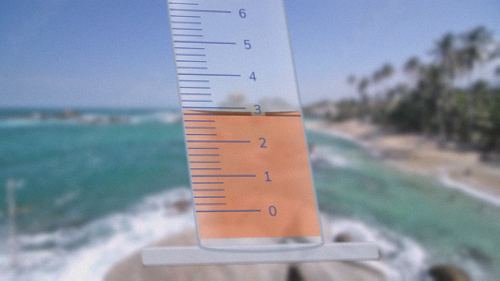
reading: 2.8 mL
